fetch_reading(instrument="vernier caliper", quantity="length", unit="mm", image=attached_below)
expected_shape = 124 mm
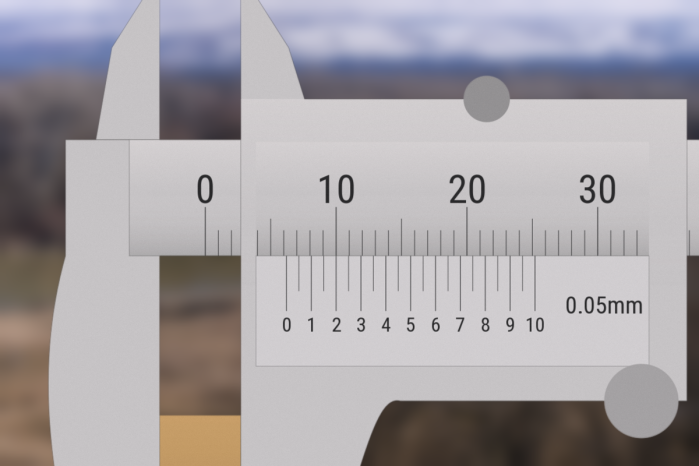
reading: 6.2 mm
